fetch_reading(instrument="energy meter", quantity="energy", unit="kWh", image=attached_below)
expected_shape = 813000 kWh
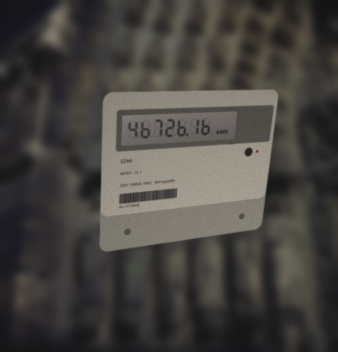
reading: 46726.16 kWh
